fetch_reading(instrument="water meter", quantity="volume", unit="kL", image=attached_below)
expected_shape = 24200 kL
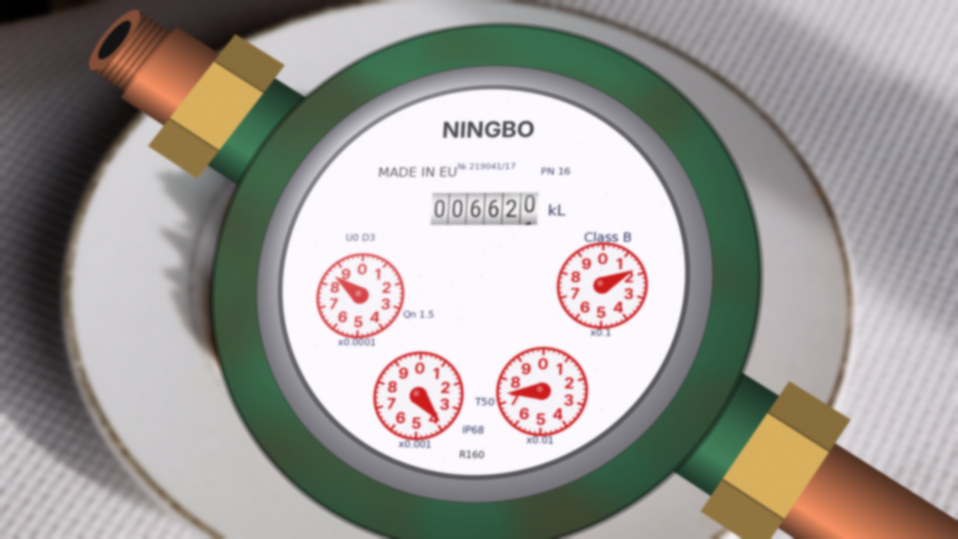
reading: 6620.1738 kL
